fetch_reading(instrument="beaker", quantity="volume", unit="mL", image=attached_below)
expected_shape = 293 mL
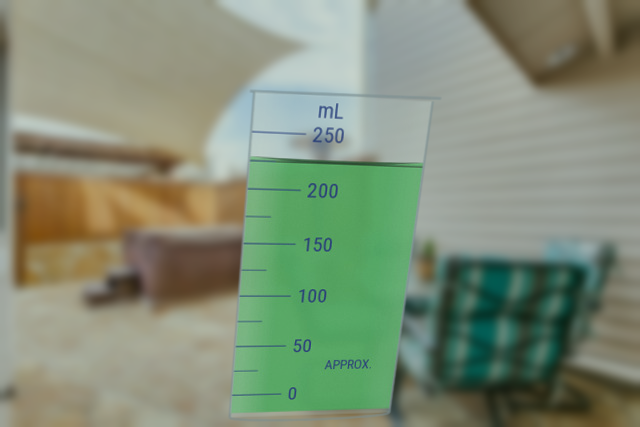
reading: 225 mL
